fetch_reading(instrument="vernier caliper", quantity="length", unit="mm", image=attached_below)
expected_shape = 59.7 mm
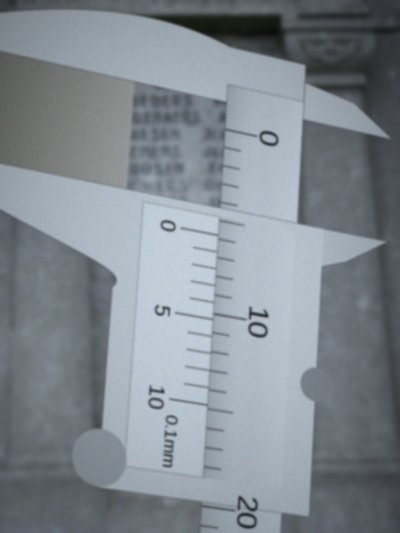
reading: 5.8 mm
